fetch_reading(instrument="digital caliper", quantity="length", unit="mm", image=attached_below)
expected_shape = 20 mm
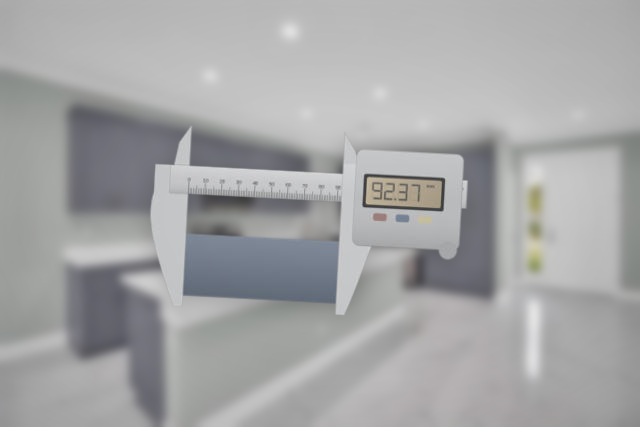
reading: 92.37 mm
